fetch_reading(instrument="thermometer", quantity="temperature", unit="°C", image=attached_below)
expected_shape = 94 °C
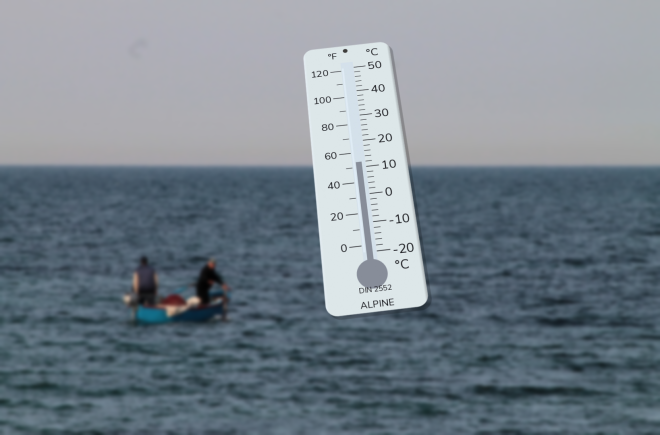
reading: 12 °C
